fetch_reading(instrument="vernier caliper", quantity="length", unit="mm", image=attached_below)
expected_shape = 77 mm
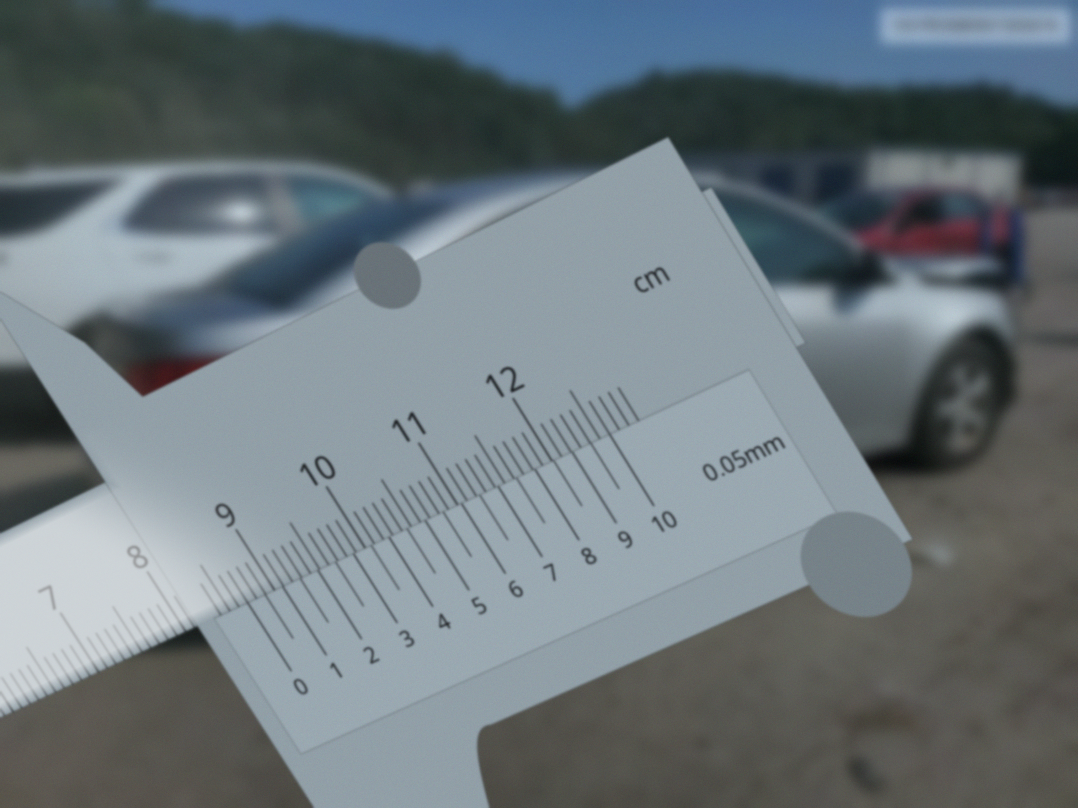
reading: 87.0 mm
